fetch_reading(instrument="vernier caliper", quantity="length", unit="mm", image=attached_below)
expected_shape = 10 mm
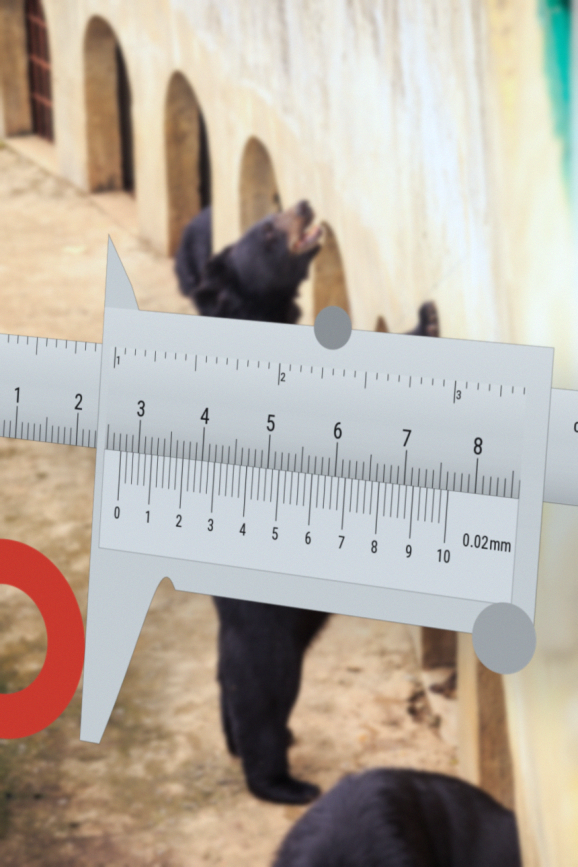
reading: 27.2 mm
